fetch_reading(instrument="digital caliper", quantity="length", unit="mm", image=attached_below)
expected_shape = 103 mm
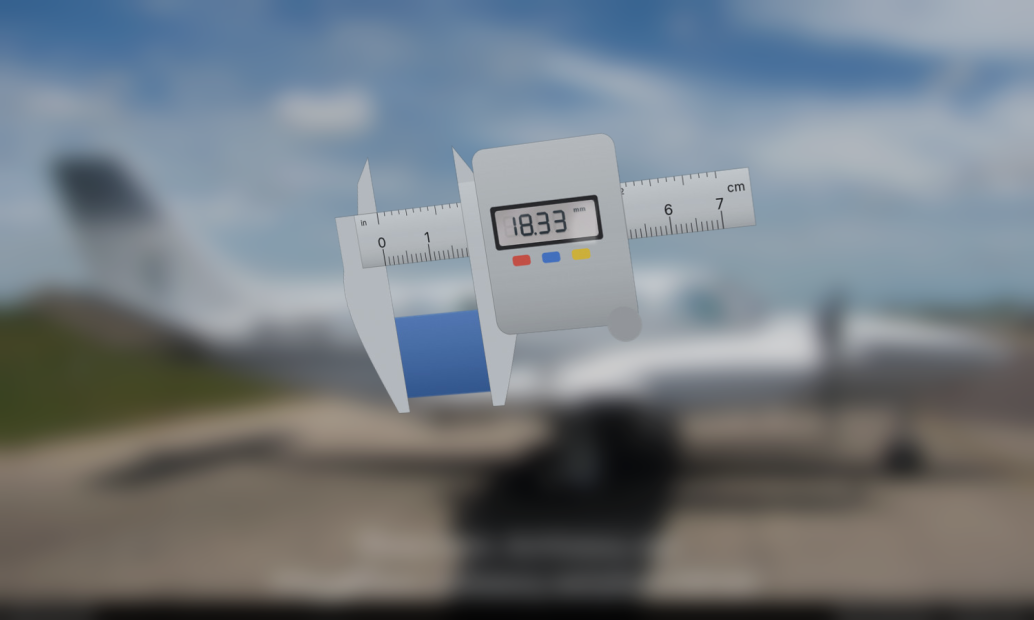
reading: 18.33 mm
